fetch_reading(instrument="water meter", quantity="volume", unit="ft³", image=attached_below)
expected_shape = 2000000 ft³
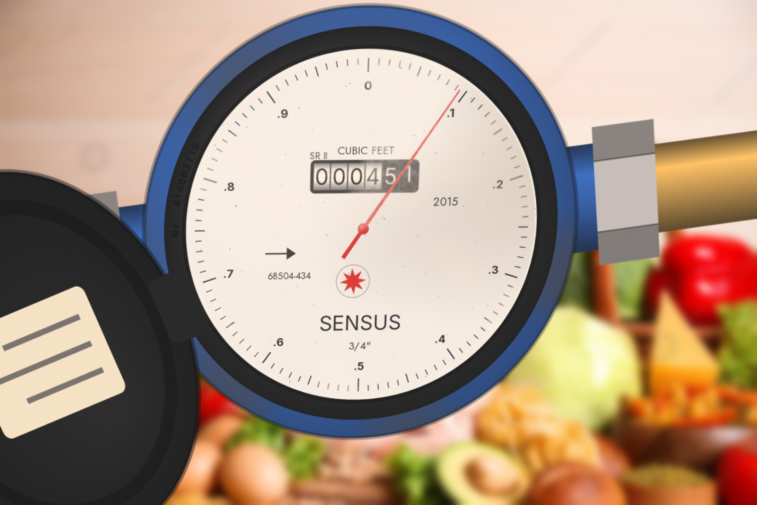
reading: 451.09 ft³
